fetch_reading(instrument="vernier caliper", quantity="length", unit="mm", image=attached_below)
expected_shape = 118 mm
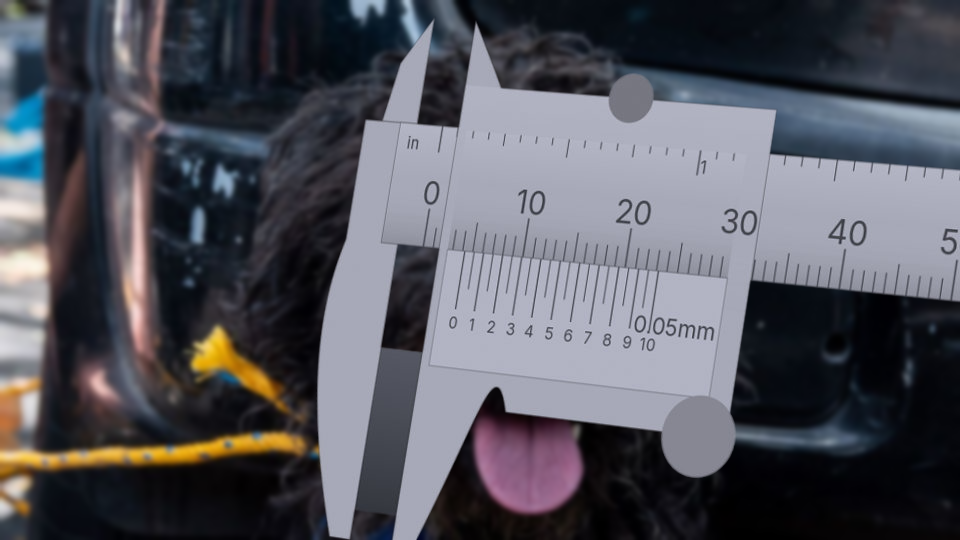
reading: 4.2 mm
